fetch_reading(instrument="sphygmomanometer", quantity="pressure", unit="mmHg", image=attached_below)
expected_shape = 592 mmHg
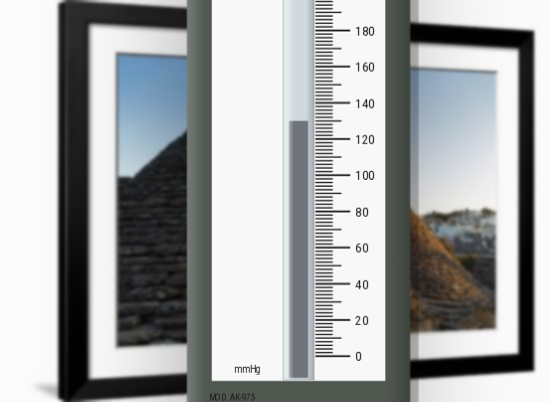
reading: 130 mmHg
